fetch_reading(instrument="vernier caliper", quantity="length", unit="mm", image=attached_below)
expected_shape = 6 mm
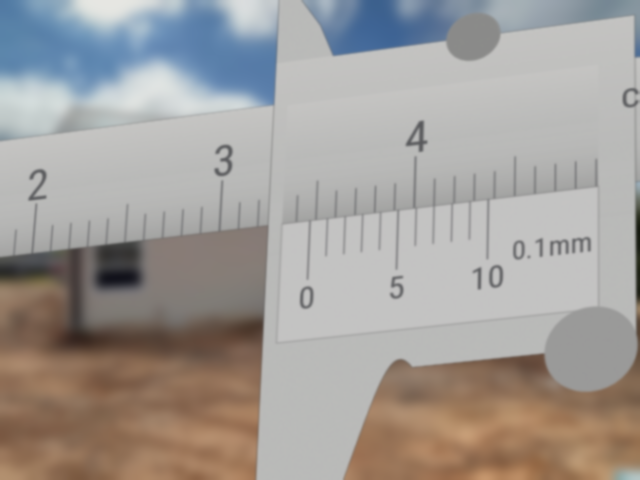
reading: 34.7 mm
